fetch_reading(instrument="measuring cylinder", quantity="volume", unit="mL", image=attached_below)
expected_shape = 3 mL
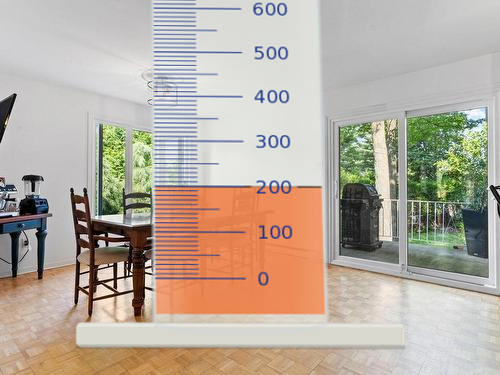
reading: 200 mL
